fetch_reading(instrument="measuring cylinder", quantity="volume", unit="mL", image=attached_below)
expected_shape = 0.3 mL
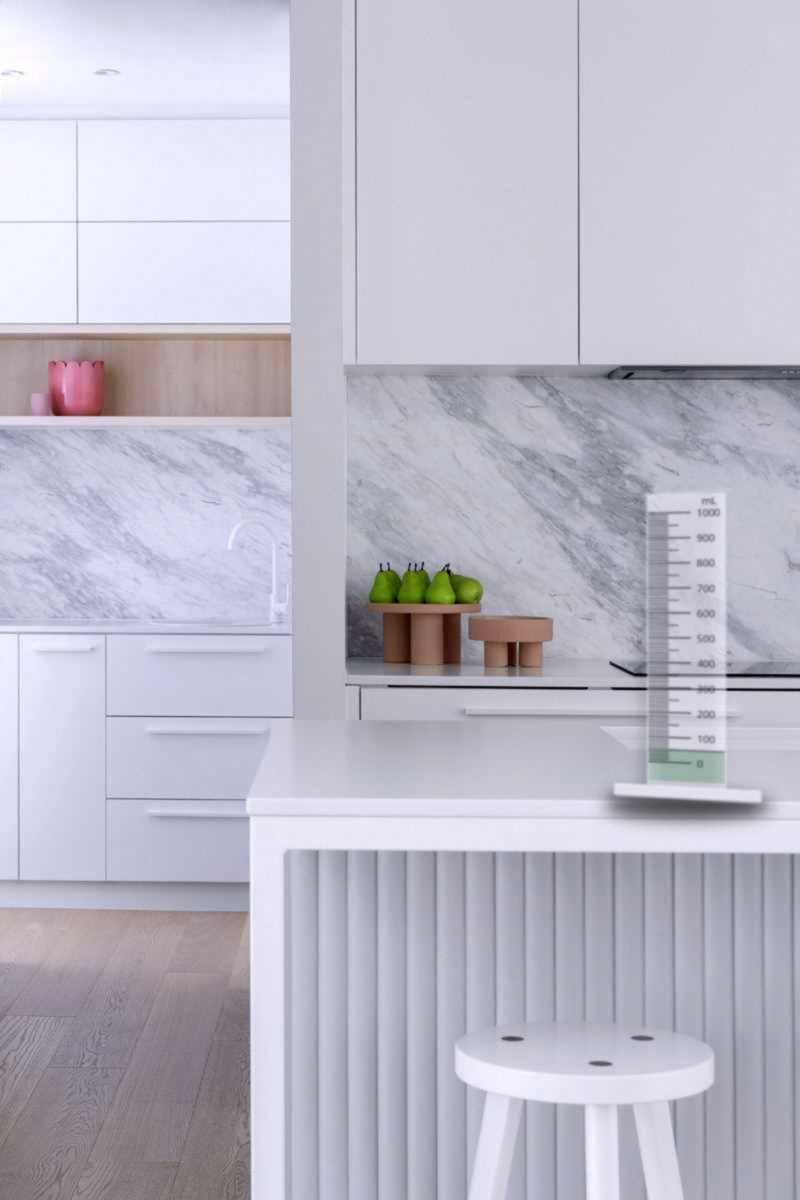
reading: 50 mL
